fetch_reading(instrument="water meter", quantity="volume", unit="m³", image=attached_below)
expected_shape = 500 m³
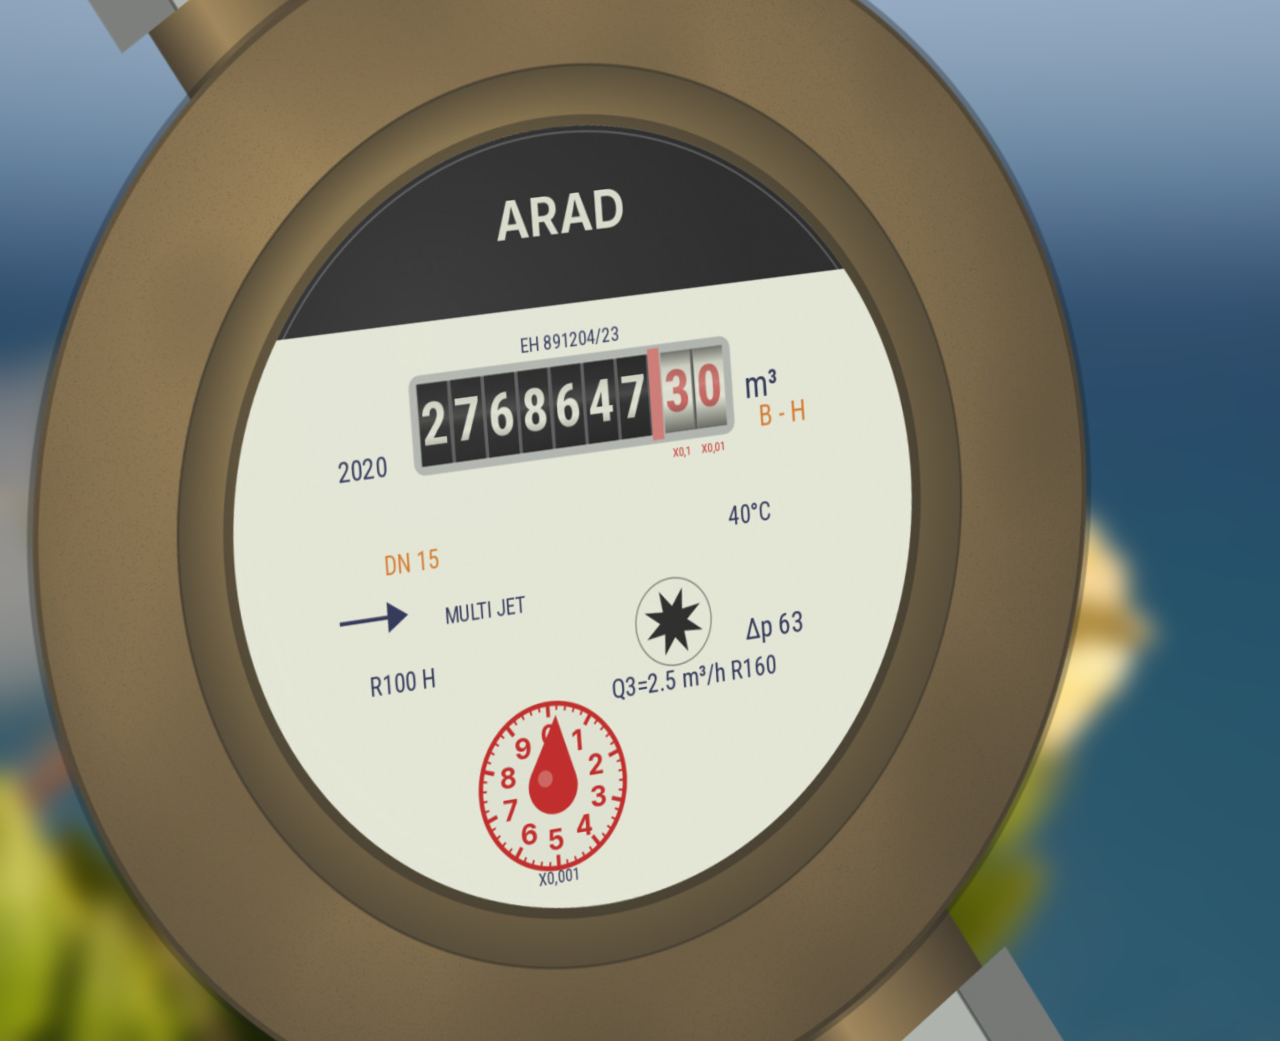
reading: 2768647.300 m³
